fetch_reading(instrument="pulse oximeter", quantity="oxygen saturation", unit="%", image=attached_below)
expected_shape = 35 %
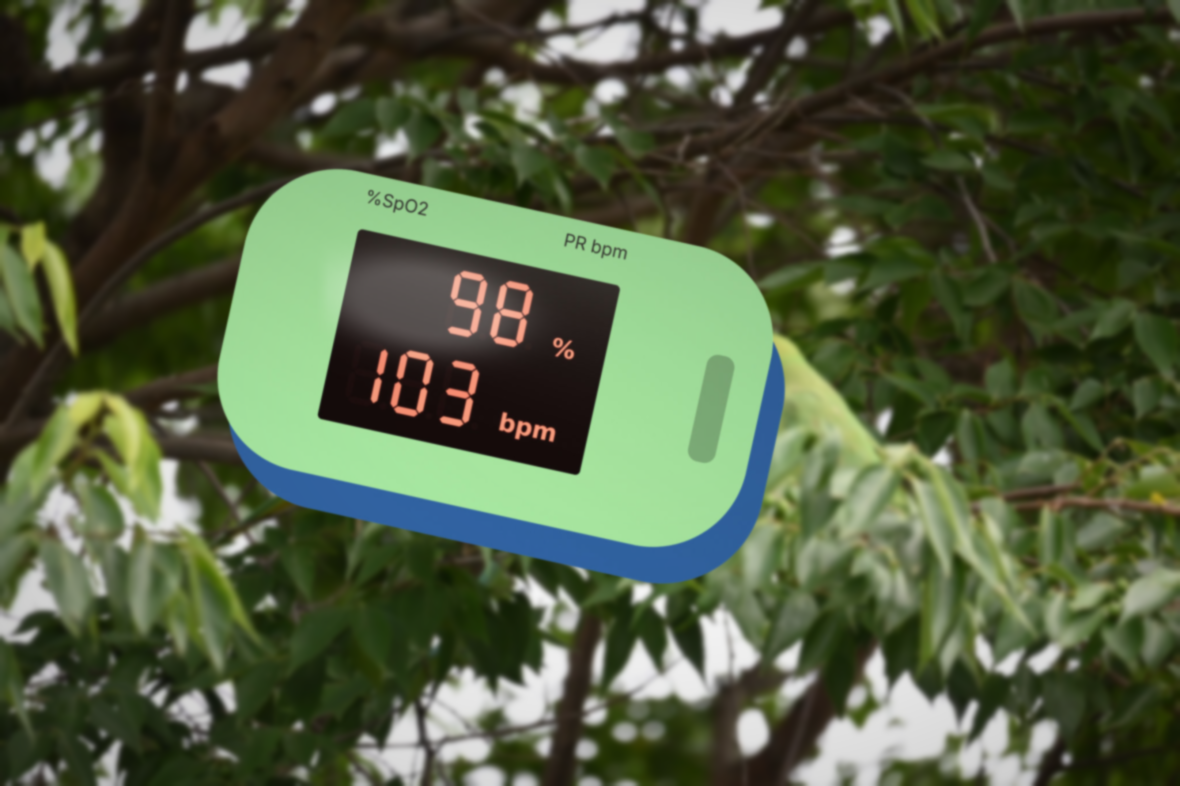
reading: 98 %
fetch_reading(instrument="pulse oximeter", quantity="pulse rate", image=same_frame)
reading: 103 bpm
